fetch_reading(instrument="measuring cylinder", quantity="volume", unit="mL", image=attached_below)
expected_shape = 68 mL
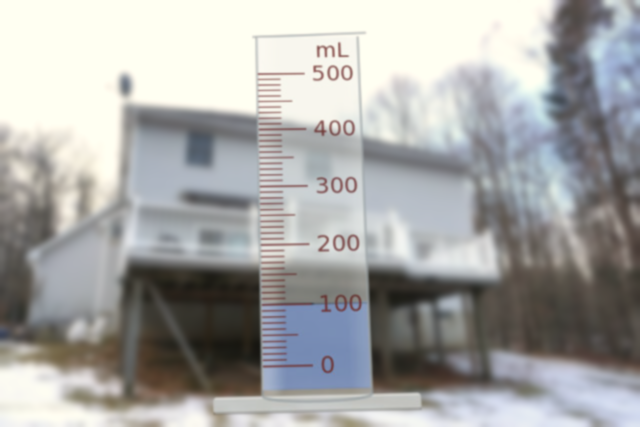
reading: 100 mL
